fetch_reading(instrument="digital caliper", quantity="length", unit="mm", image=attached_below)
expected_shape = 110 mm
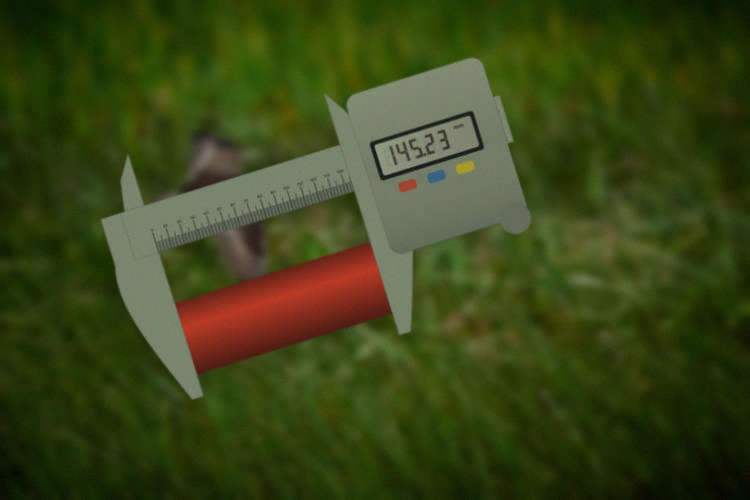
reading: 145.23 mm
